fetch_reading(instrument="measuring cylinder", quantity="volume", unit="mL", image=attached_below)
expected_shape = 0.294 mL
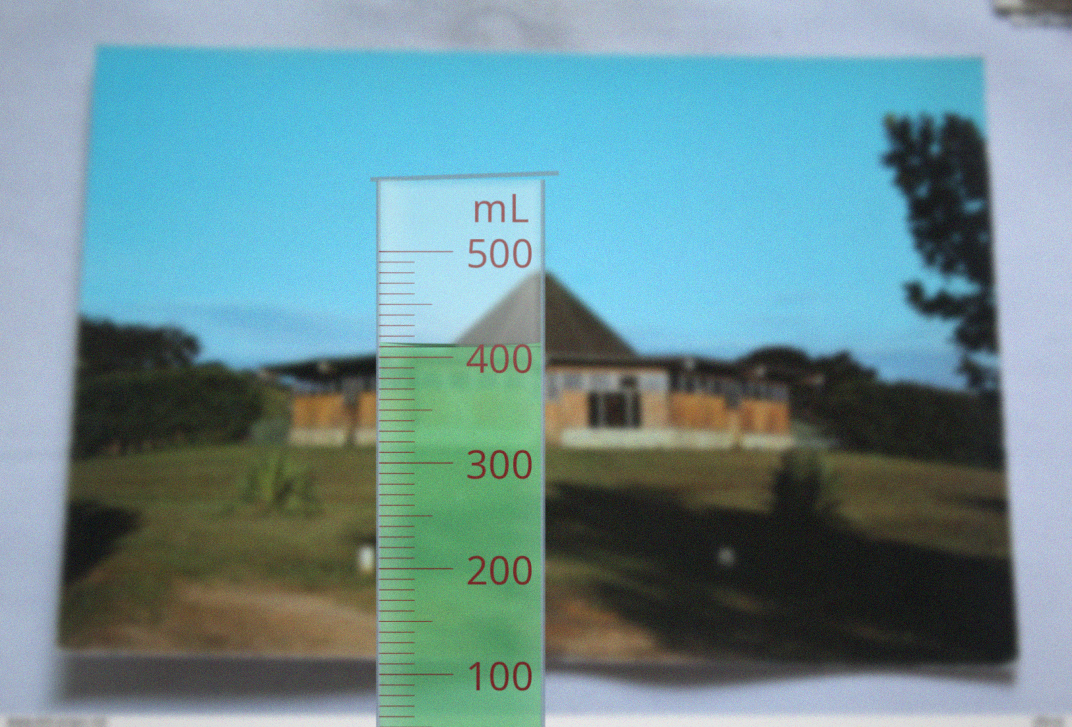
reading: 410 mL
